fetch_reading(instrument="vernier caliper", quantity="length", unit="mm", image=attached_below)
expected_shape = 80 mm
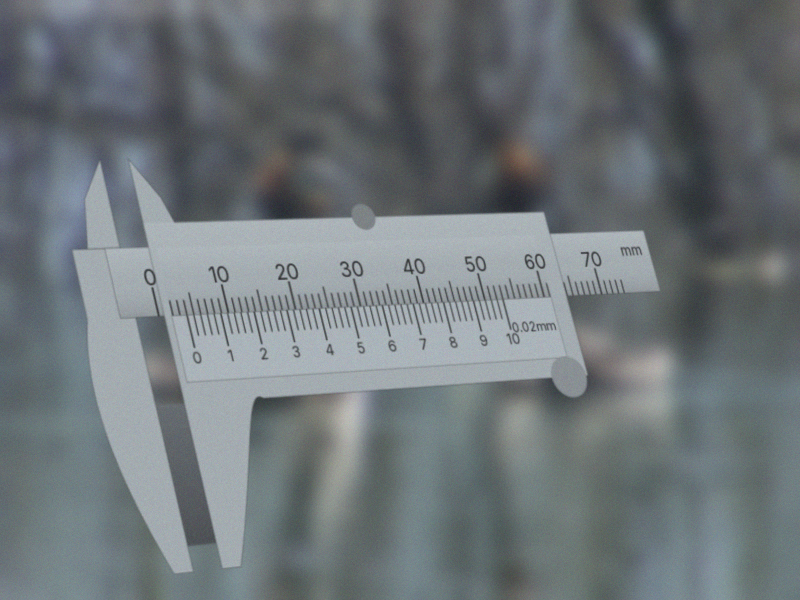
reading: 4.0 mm
